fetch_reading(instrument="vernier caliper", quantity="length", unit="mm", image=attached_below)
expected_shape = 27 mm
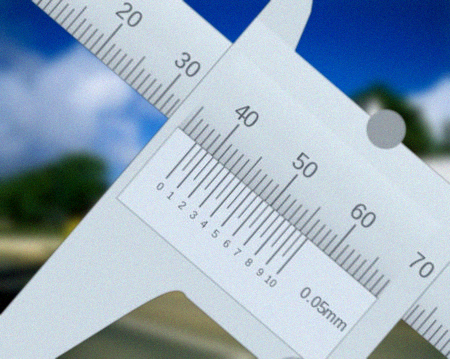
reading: 37.4 mm
